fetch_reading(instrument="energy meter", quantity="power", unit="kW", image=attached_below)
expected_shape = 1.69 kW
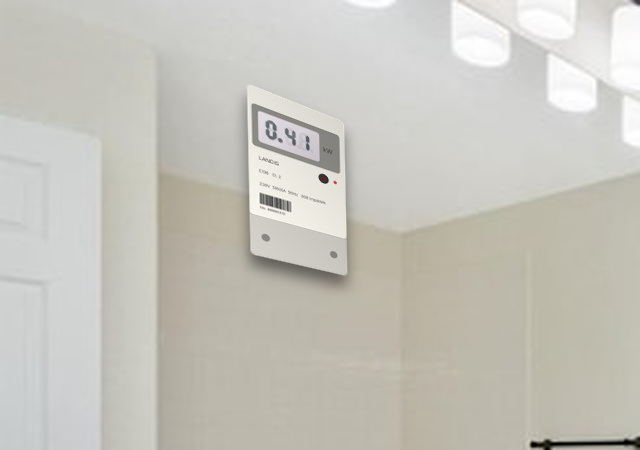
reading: 0.41 kW
